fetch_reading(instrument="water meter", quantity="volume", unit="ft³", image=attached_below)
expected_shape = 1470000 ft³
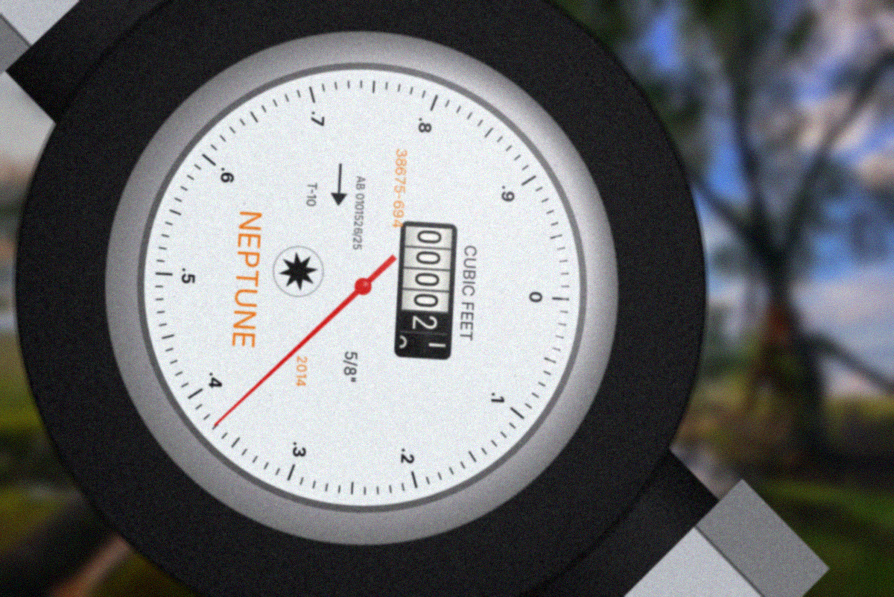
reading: 21.37 ft³
